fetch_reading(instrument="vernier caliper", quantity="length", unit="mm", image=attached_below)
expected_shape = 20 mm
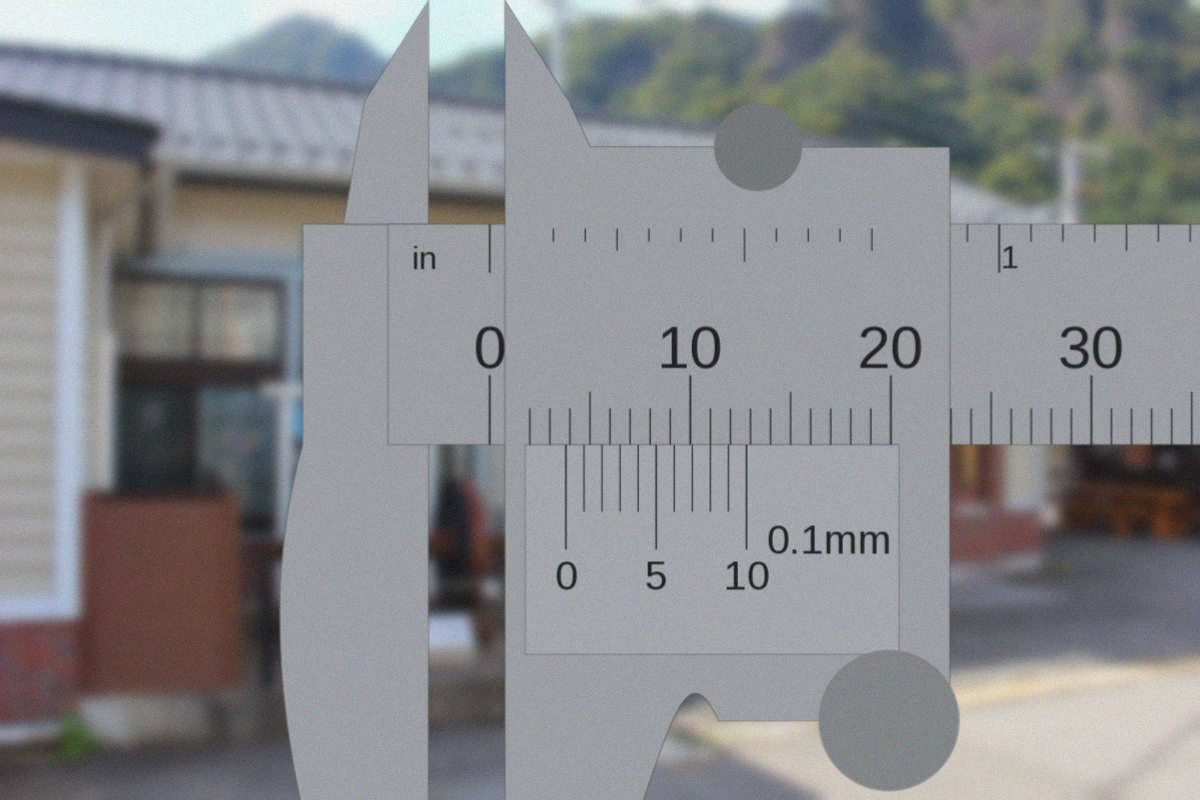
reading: 3.8 mm
